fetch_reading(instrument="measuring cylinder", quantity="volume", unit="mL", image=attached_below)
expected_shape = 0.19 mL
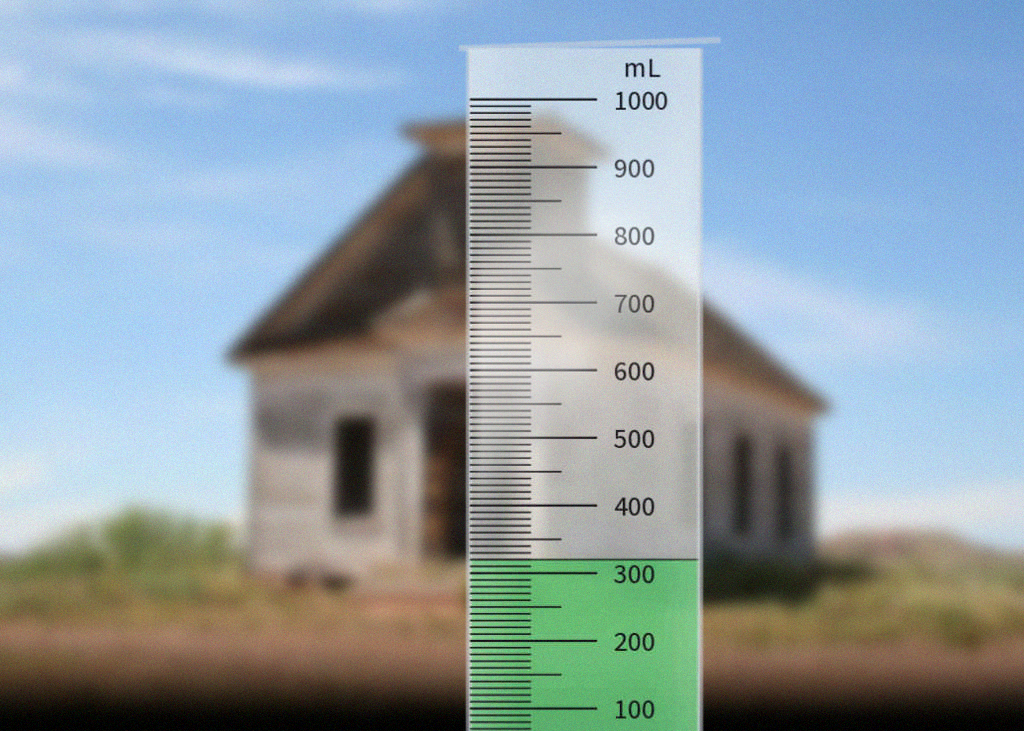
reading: 320 mL
